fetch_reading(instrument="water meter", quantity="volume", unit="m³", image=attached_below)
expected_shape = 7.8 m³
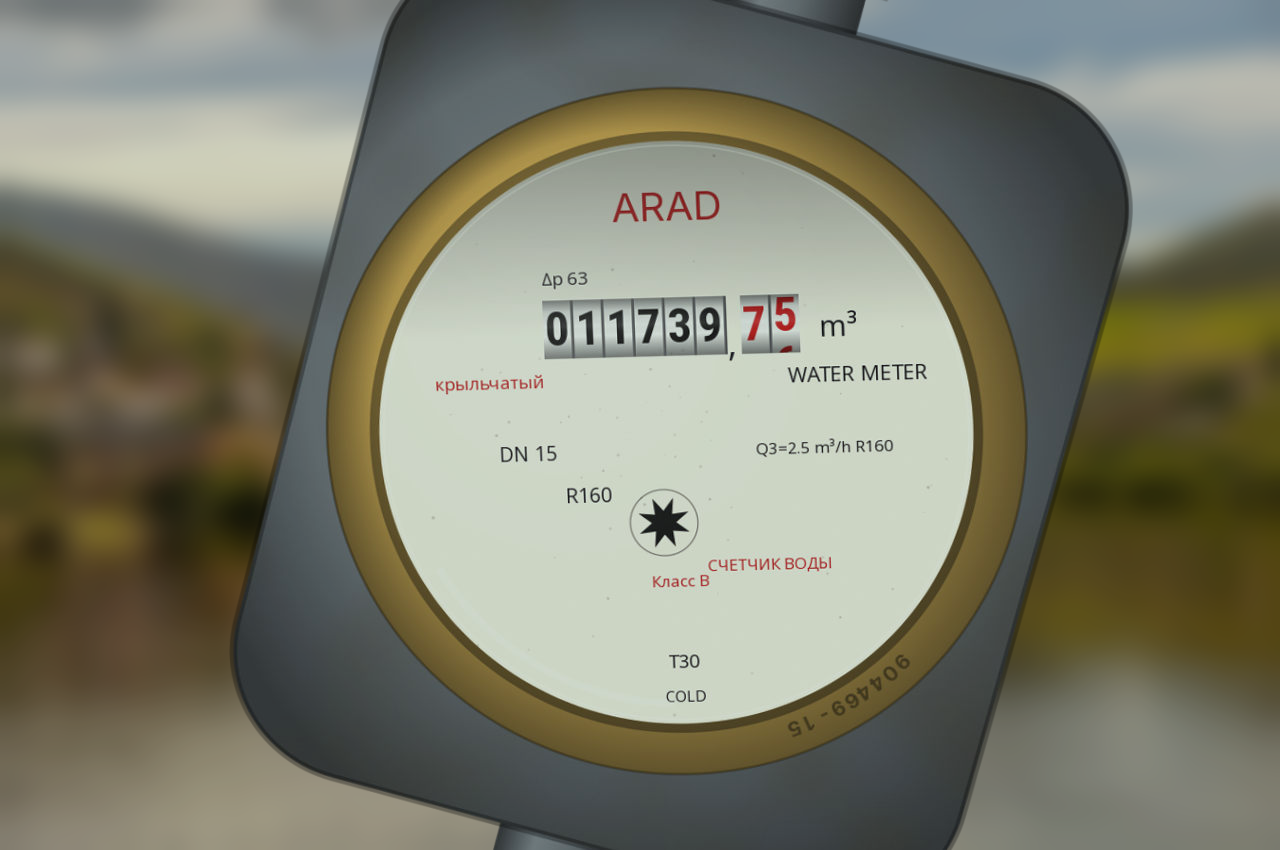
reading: 11739.75 m³
